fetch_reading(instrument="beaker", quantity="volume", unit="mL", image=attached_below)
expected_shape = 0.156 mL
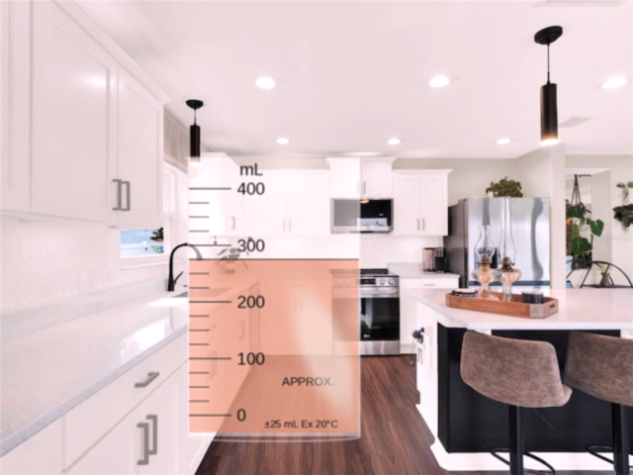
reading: 275 mL
